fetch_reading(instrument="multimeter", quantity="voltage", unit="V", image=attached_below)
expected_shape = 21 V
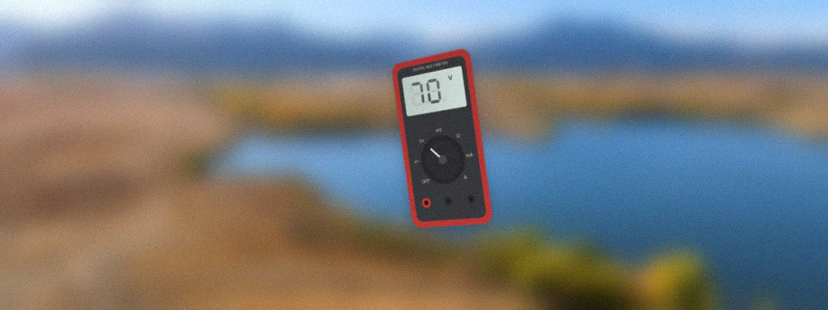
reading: 70 V
